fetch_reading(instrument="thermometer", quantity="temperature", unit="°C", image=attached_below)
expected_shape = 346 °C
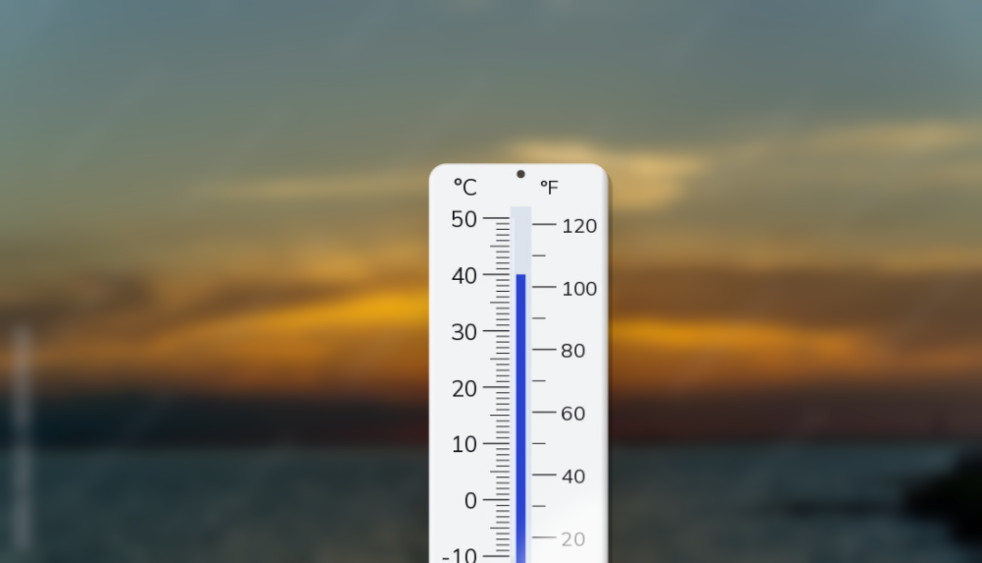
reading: 40 °C
